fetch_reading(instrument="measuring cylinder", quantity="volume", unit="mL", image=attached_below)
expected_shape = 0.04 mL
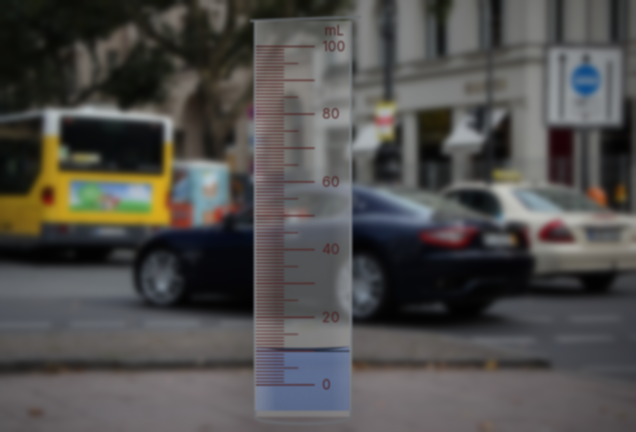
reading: 10 mL
